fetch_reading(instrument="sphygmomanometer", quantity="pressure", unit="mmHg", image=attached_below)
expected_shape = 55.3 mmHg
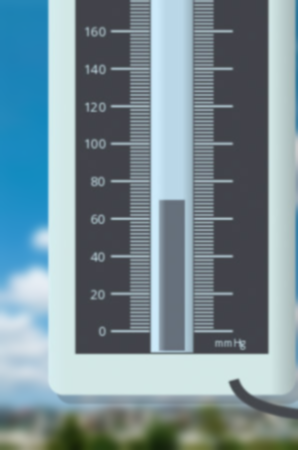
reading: 70 mmHg
